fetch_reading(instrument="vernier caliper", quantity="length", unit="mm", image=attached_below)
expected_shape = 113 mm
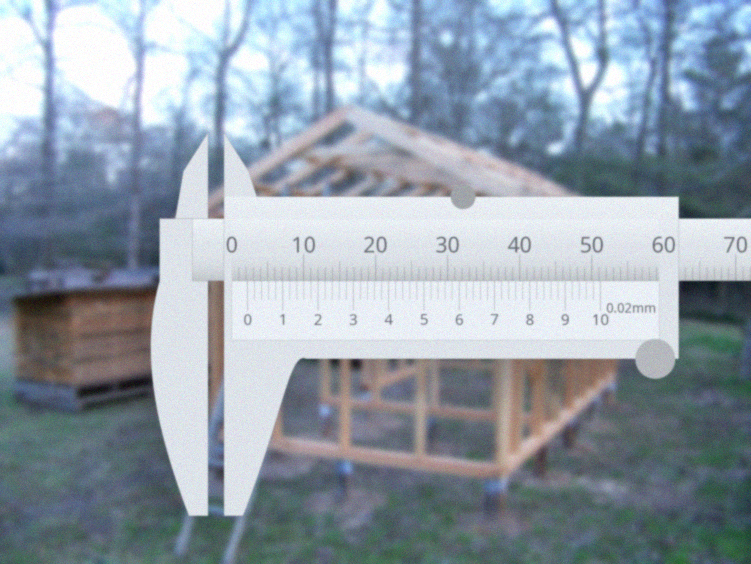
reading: 2.2 mm
